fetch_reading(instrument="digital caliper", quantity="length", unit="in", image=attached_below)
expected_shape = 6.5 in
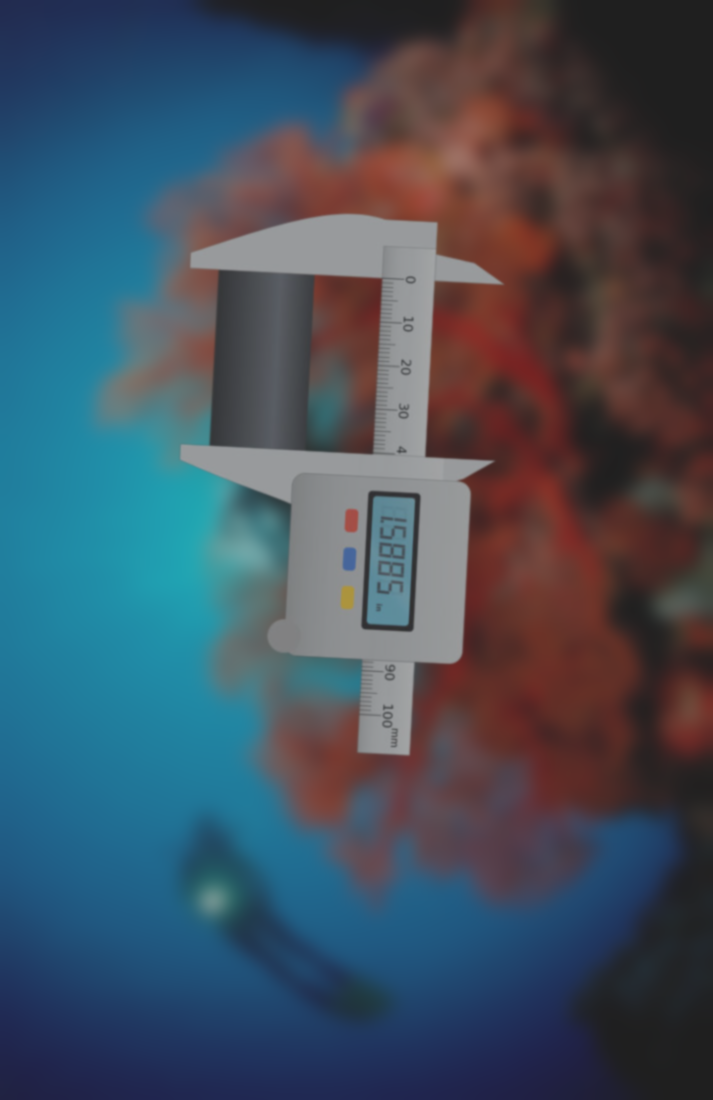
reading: 1.5885 in
